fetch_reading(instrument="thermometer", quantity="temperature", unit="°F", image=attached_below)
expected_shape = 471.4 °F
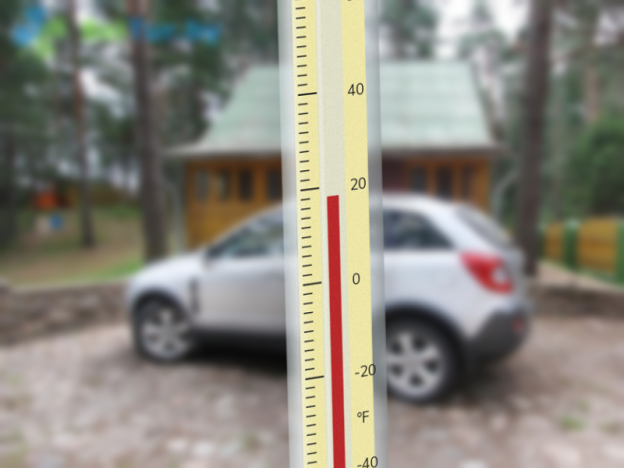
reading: 18 °F
